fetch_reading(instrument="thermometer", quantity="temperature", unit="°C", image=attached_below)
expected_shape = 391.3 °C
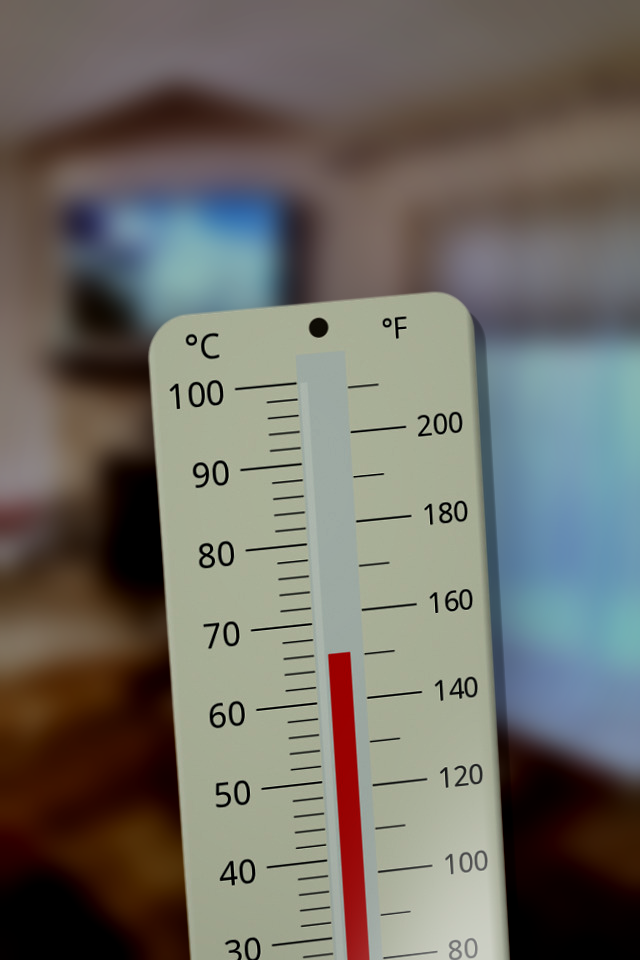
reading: 66 °C
